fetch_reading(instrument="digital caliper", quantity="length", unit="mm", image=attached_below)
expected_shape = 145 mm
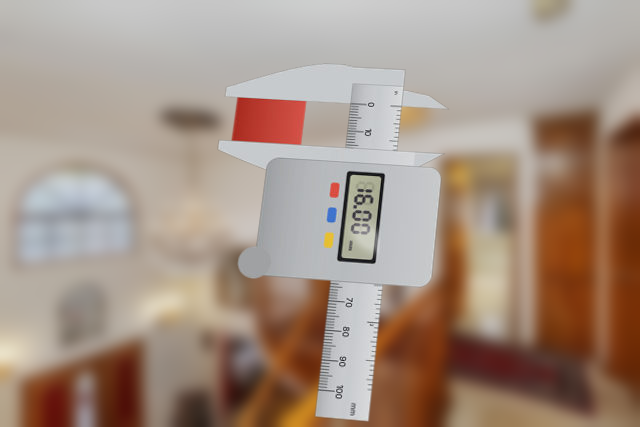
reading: 16.00 mm
